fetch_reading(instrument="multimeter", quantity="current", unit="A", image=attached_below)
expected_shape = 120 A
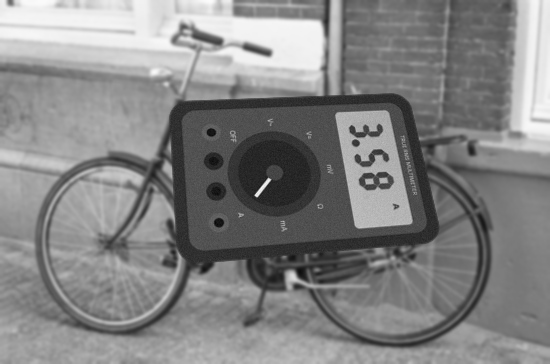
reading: 3.58 A
